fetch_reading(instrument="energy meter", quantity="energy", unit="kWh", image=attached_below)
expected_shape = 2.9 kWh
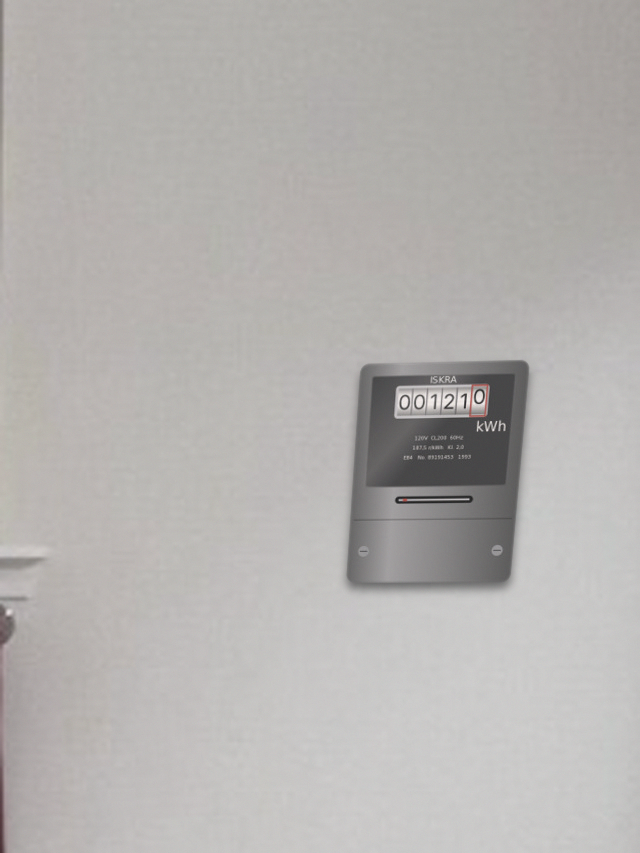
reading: 121.0 kWh
